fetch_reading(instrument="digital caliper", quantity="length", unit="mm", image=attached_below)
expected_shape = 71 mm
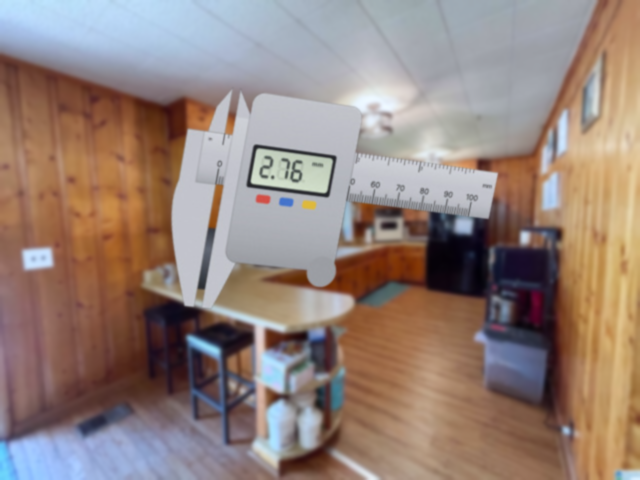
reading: 2.76 mm
